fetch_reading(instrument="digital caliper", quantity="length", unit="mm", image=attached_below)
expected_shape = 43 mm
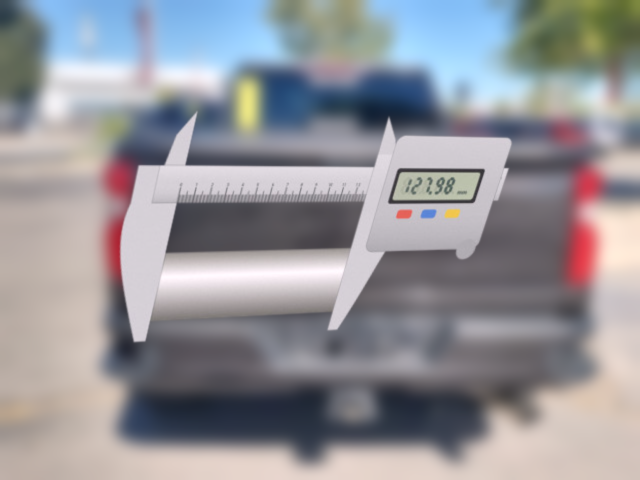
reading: 127.98 mm
